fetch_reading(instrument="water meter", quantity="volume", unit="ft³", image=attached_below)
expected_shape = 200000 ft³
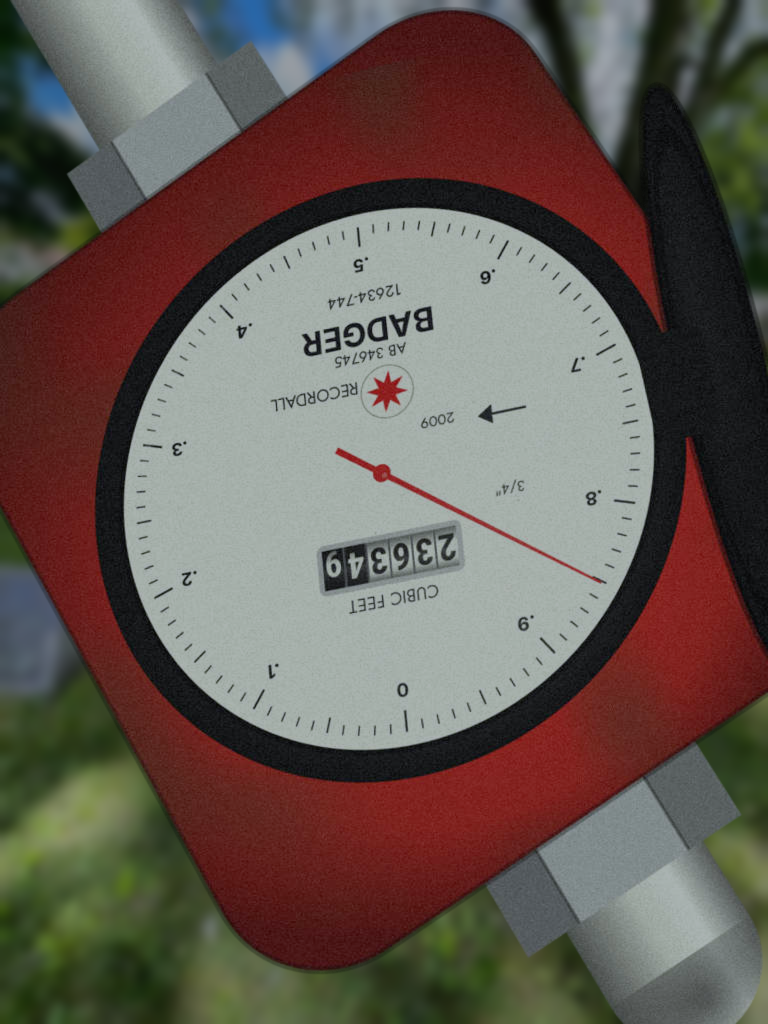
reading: 236348.85 ft³
